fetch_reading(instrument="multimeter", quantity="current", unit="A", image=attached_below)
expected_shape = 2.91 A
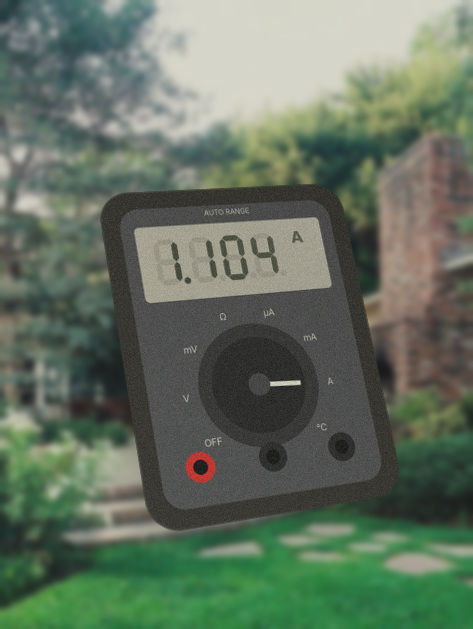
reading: 1.104 A
